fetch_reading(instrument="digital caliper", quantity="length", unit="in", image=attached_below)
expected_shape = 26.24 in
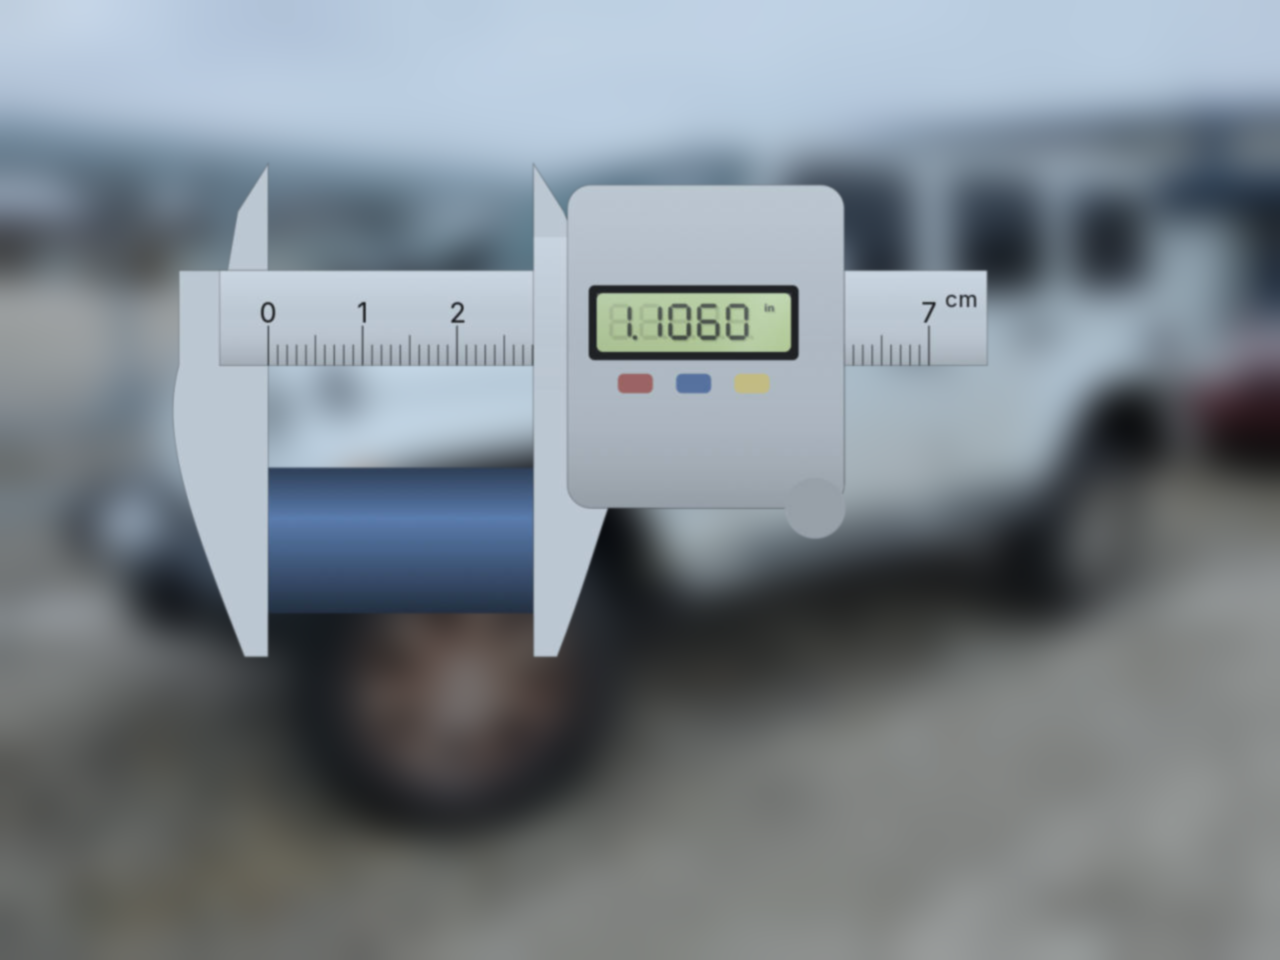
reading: 1.1060 in
